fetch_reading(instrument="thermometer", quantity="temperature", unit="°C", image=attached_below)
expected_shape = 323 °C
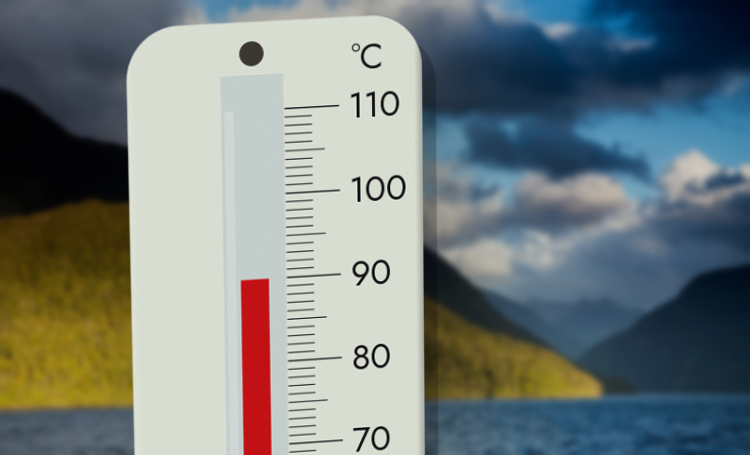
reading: 90 °C
